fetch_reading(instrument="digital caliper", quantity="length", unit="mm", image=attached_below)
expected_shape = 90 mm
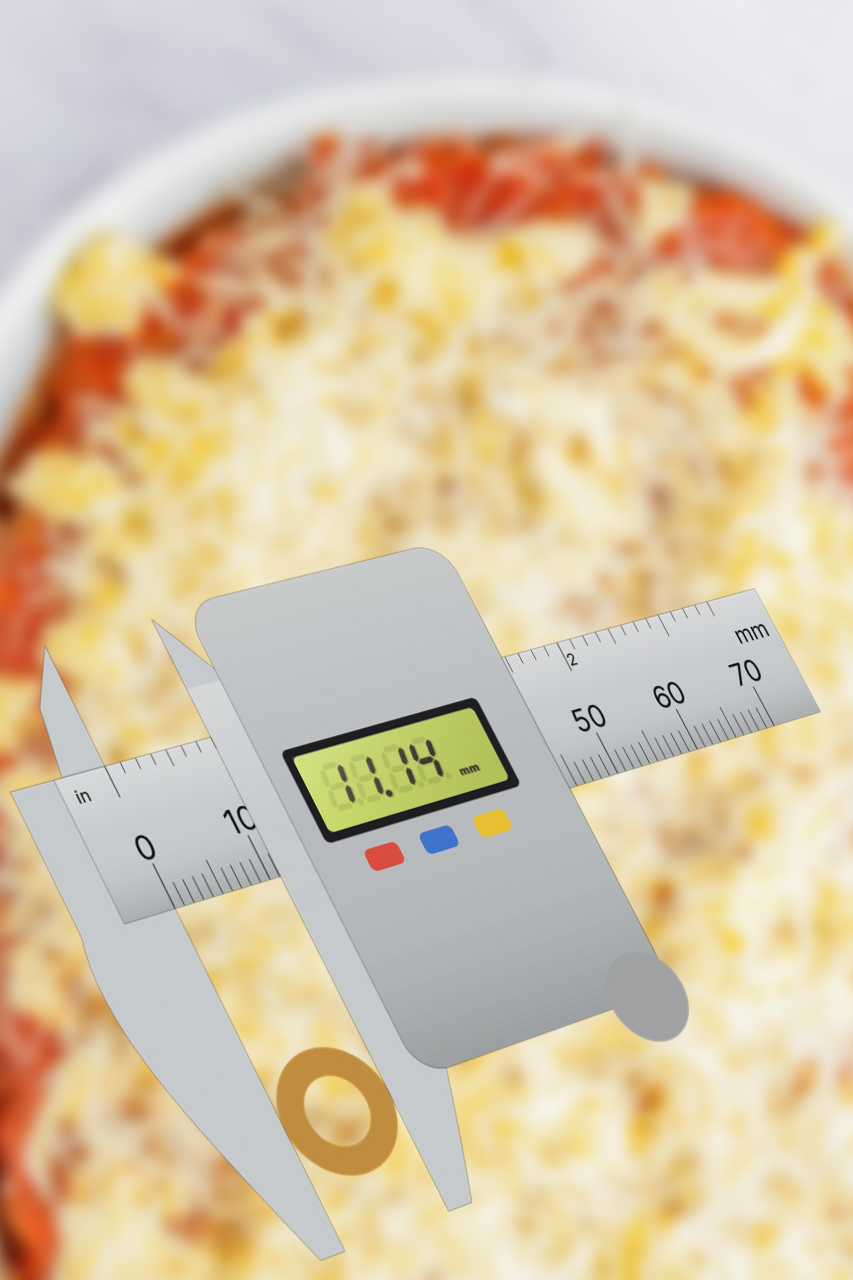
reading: 11.14 mm
